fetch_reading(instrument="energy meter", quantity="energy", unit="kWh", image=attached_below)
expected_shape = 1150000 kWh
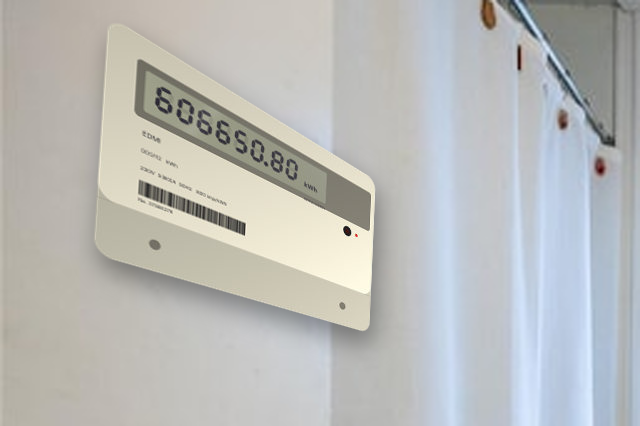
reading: 606650.80 kWh
